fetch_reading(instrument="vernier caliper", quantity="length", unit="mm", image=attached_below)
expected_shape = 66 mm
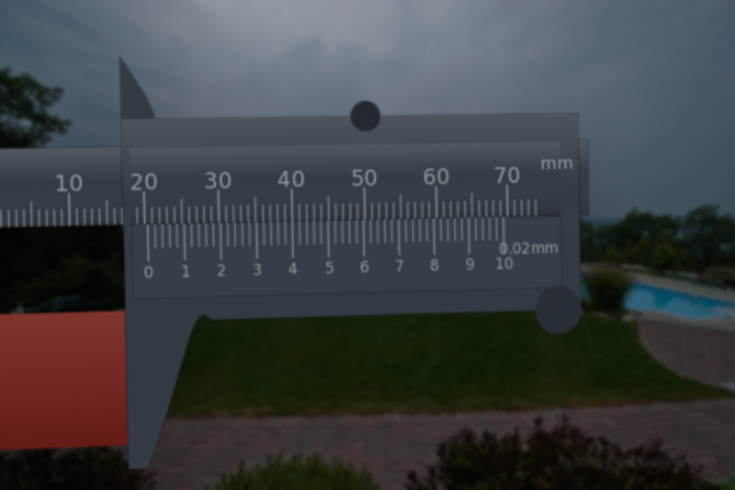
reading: 20.4 mm
